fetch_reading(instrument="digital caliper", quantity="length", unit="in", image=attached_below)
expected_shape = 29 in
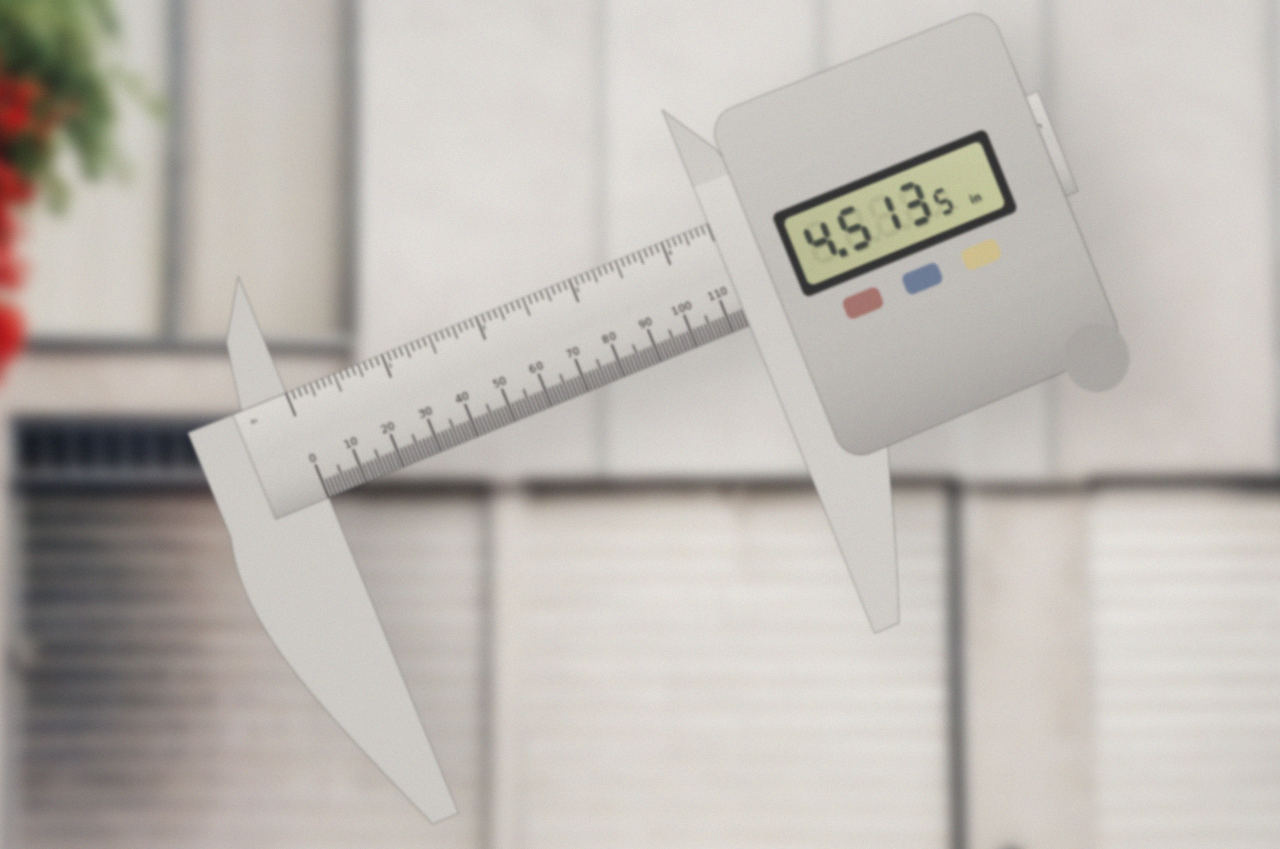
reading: 4.5135 in
